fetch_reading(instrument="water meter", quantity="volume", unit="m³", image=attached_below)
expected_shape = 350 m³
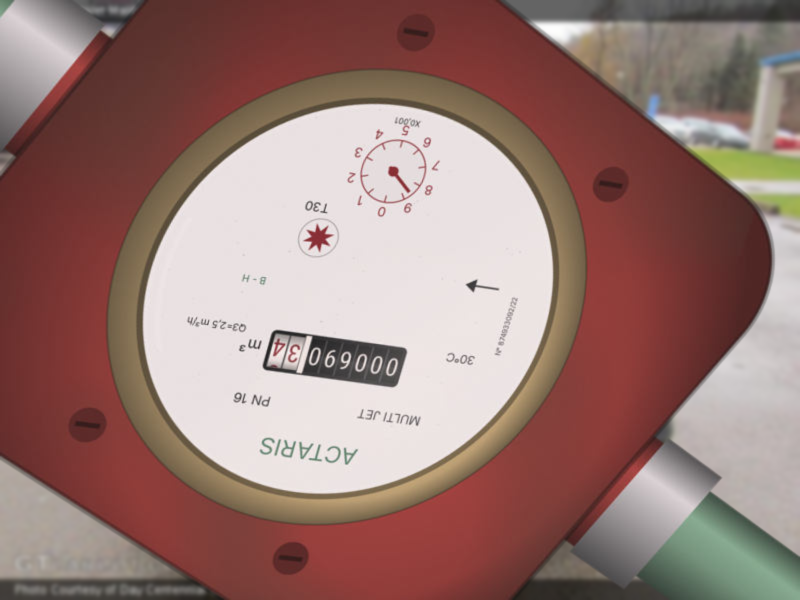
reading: 690.338 m³
